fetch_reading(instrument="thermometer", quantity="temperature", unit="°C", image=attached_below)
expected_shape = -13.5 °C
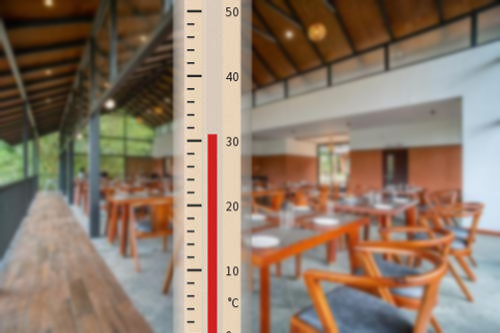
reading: 31 °C
